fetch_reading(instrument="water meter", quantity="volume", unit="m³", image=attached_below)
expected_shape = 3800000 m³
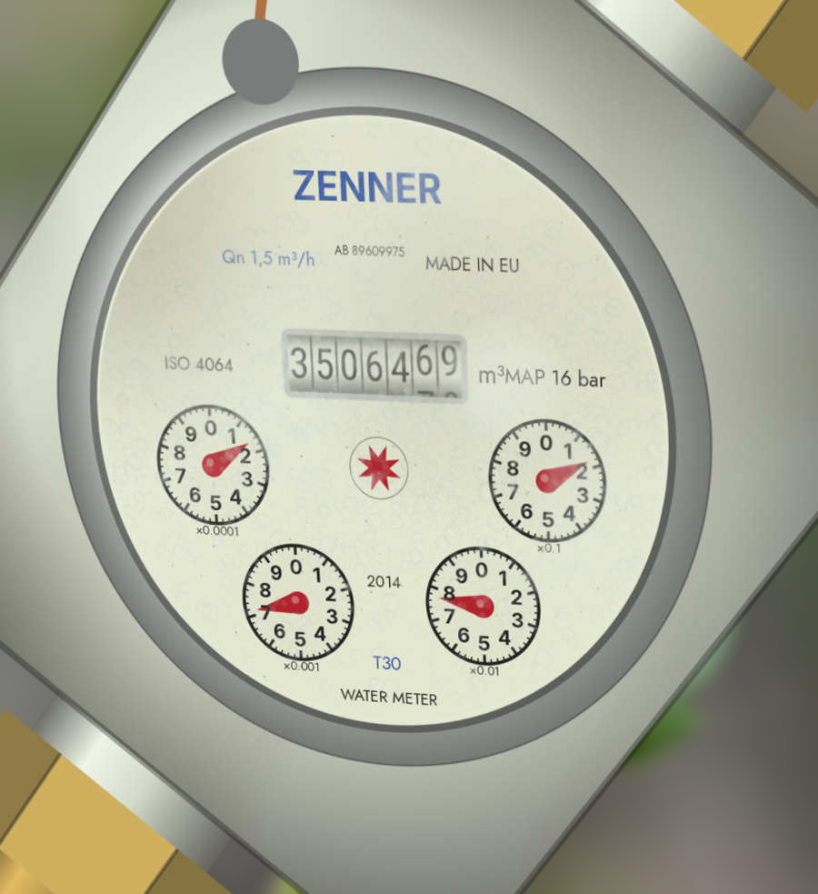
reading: 3506469.1771 m³
